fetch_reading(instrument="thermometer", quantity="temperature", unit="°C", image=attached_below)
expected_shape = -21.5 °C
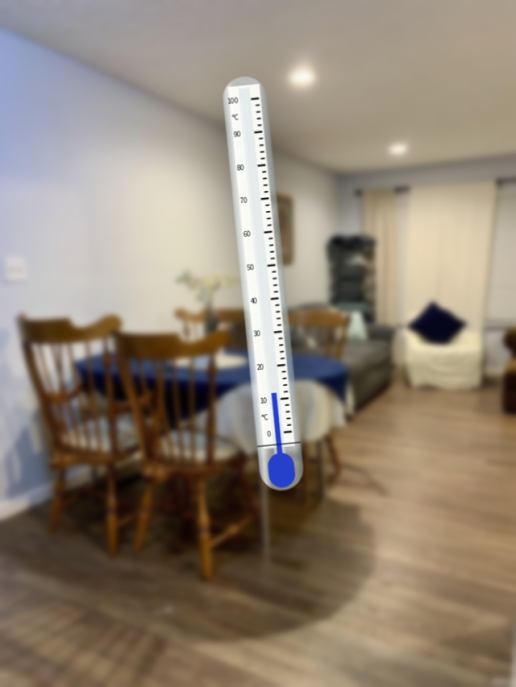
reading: 12 °C
